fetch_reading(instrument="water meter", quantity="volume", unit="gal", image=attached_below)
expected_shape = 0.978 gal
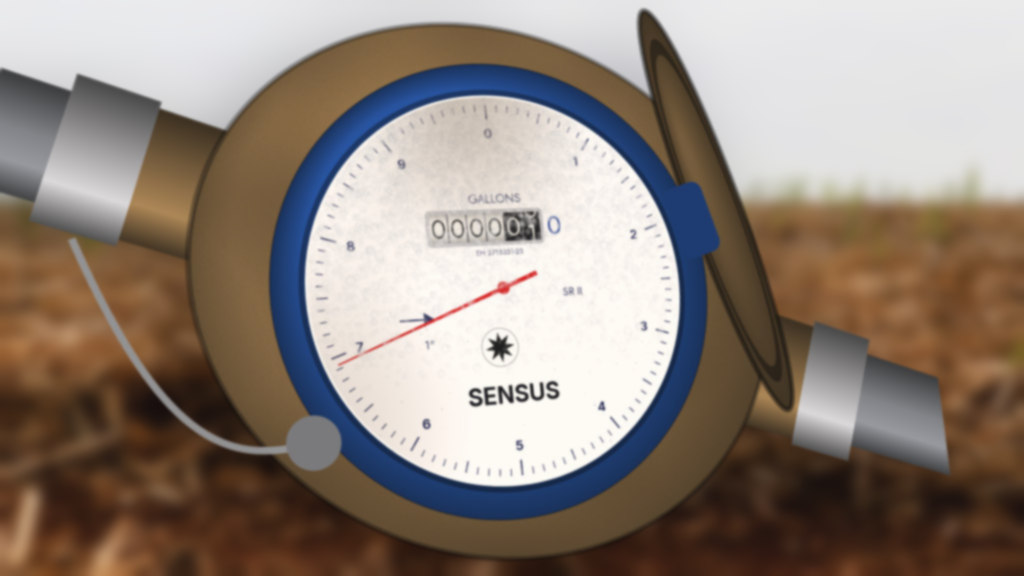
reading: 6.9 gal
